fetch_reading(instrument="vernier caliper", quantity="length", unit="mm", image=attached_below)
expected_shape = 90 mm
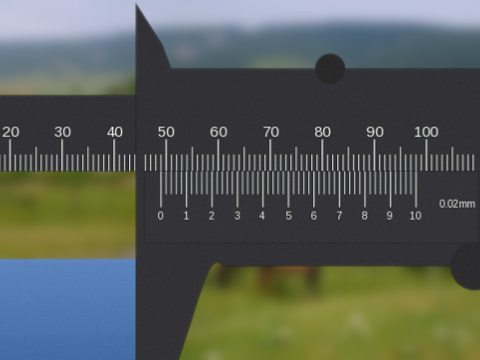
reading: 49.0 mm
